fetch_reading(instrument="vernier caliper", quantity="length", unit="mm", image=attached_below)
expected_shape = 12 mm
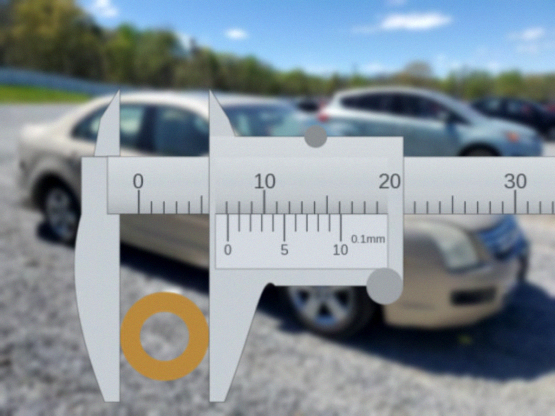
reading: 7.1 mm
